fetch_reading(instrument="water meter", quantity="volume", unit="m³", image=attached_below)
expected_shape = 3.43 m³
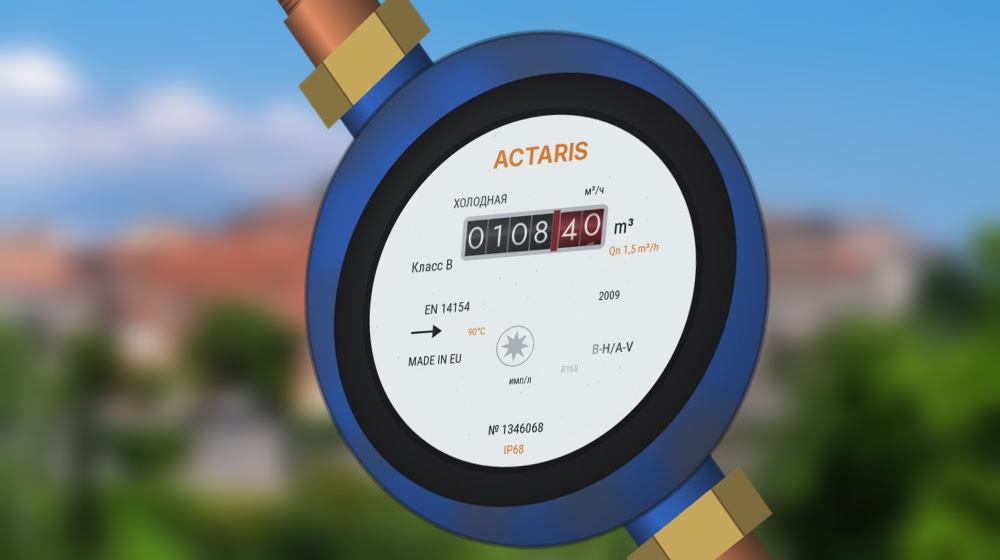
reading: 108.40 m³
